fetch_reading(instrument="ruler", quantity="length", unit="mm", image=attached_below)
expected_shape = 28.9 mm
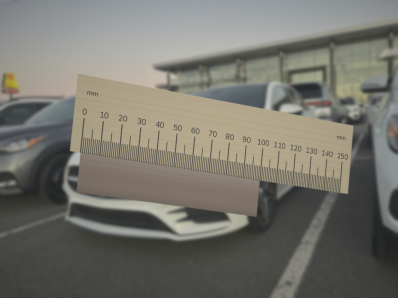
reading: 100 mm
